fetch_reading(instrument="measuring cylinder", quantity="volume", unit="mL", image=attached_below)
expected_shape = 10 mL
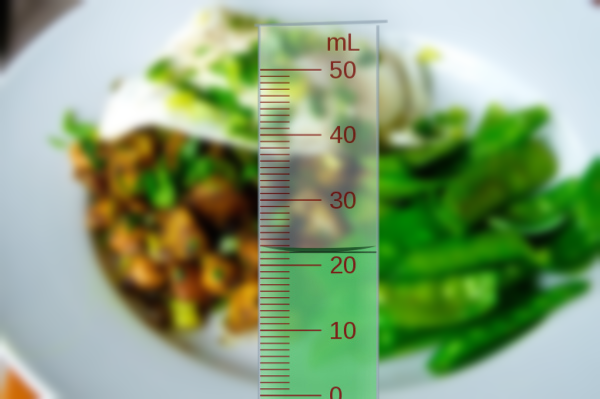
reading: 22 mL
